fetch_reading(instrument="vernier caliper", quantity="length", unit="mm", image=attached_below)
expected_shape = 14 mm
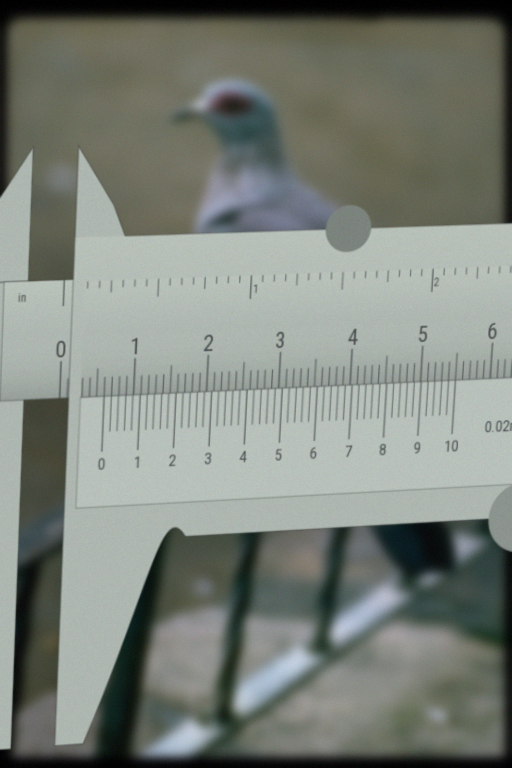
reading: 6.0 mm
